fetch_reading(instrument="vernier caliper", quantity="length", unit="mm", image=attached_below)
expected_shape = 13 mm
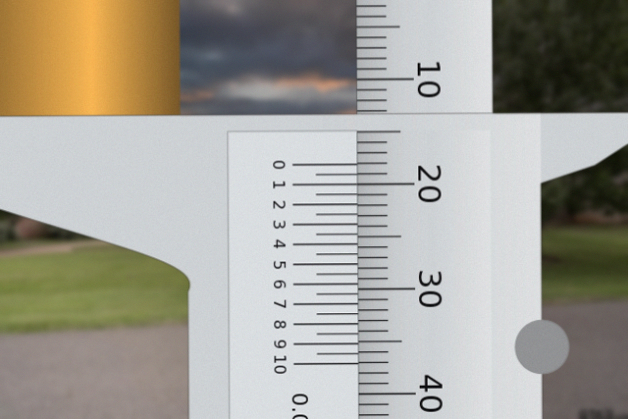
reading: 18.1 mm
